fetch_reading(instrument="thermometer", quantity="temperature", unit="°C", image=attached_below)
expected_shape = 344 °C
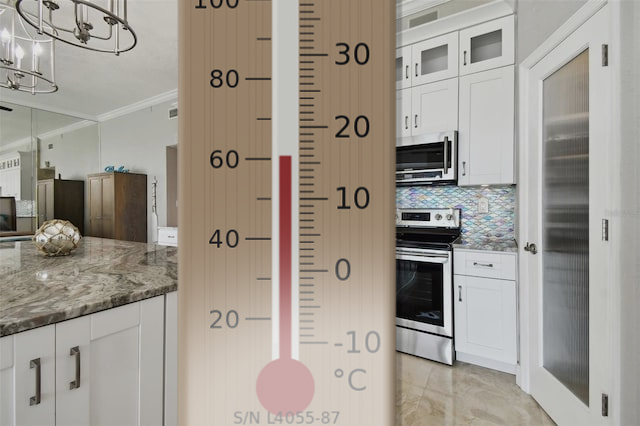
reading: 16 °C
